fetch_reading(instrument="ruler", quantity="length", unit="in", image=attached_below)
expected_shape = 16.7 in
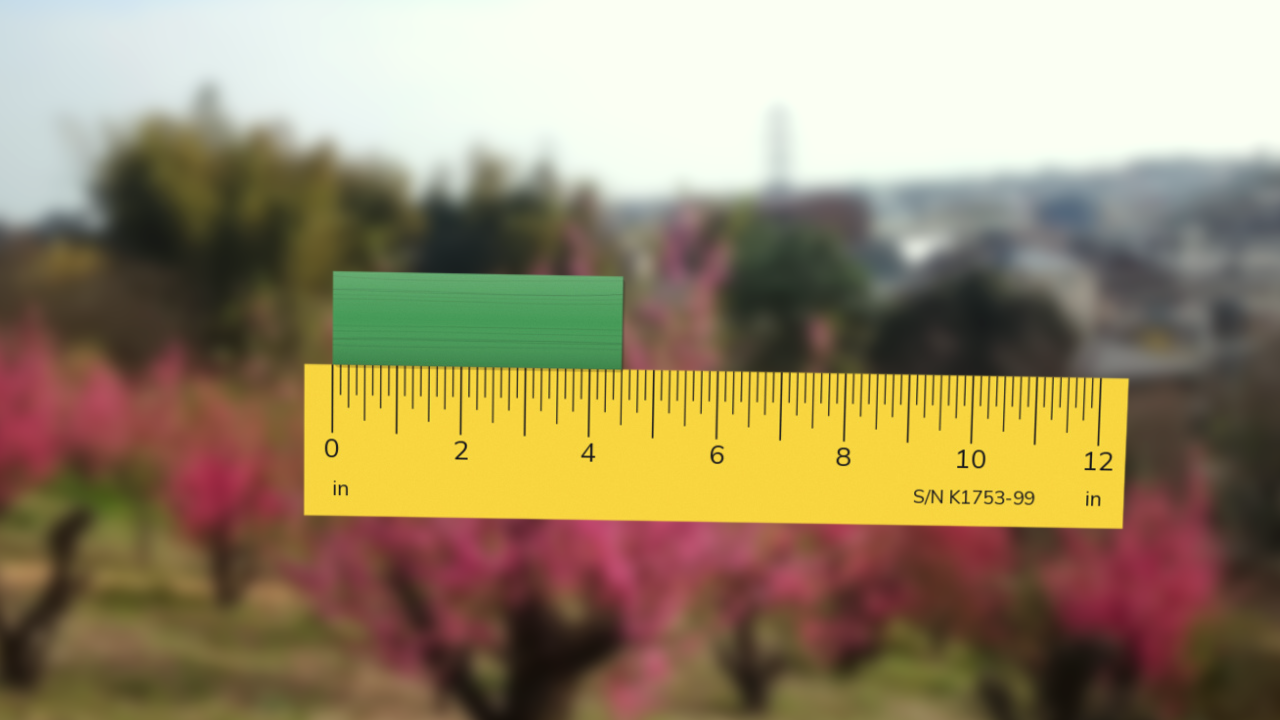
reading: 4.5 in
